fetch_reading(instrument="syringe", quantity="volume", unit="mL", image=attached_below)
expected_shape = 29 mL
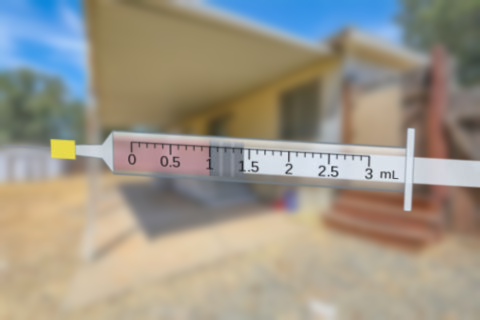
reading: 1 mL
